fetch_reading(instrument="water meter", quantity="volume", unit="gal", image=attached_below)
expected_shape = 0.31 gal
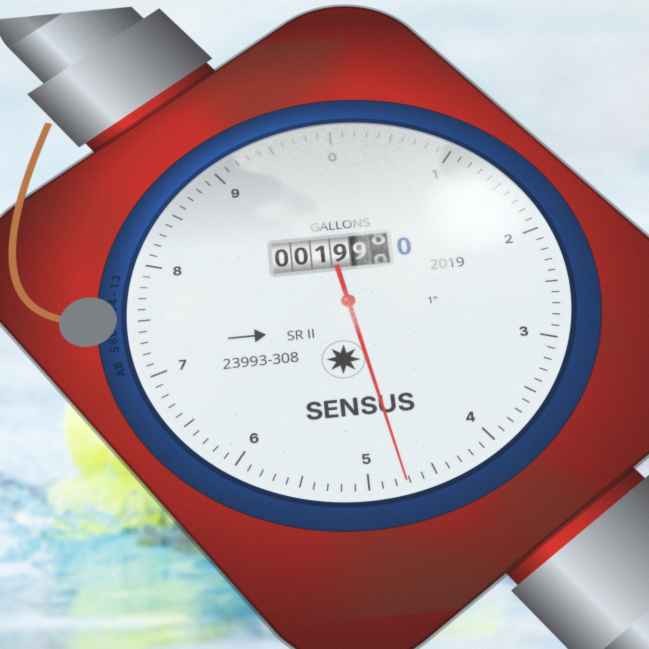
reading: 19984.7 gal
